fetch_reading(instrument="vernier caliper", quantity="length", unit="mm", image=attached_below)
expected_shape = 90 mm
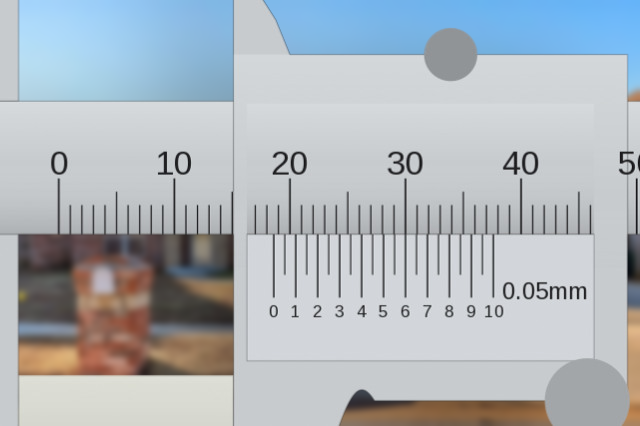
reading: 18.6 mm
